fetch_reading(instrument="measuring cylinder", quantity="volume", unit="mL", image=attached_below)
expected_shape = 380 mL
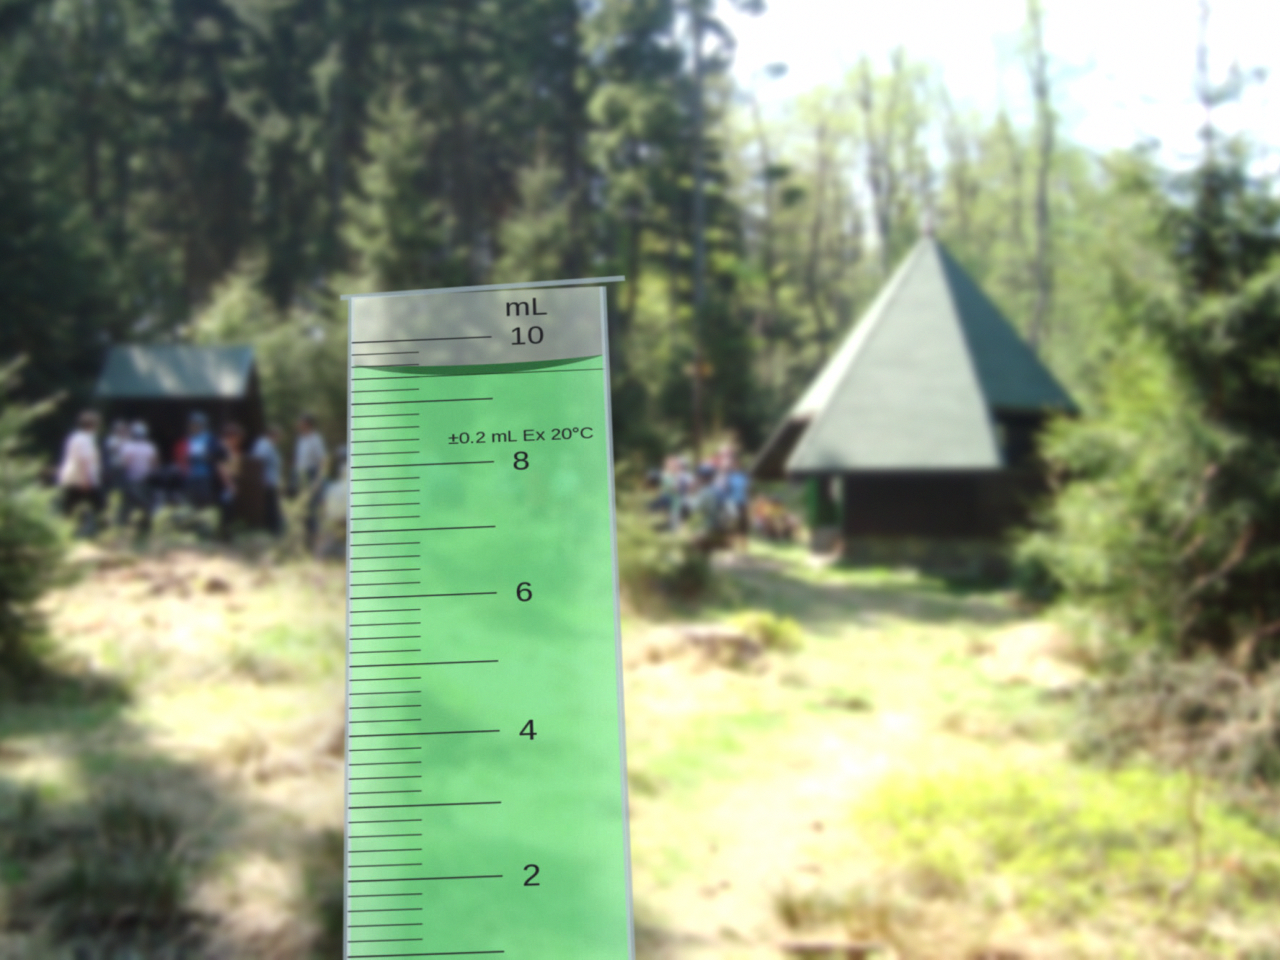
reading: 9.4 mL
